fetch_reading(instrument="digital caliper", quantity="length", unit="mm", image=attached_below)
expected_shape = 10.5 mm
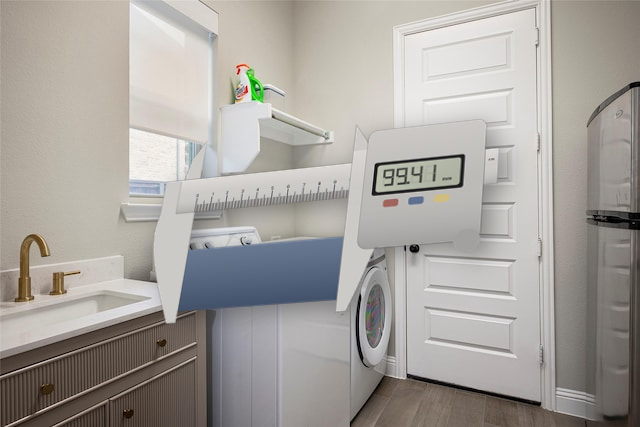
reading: 99.41 mm
